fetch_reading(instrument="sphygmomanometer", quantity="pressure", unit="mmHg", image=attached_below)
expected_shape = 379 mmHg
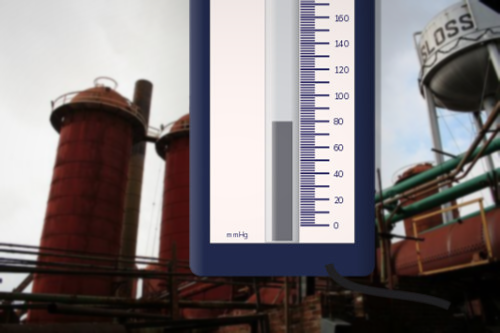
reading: 80 mmHg
